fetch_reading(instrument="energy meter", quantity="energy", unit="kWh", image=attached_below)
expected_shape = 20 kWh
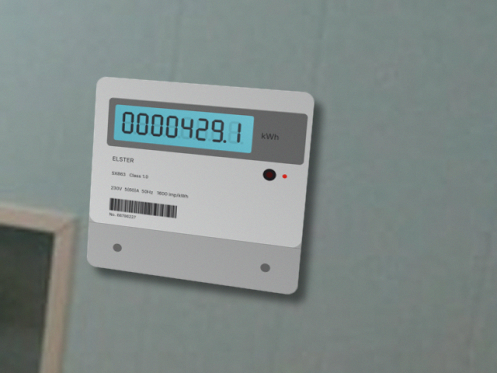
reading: 429.1 kWh
